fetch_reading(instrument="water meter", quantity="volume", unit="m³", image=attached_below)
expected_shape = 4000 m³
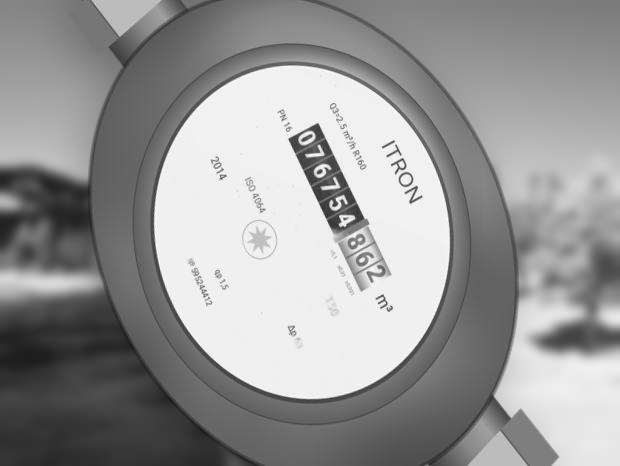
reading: 76754.862 m³
